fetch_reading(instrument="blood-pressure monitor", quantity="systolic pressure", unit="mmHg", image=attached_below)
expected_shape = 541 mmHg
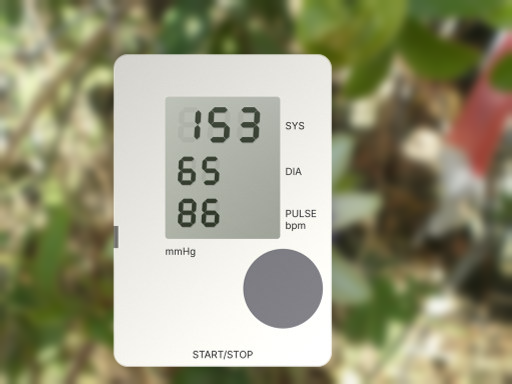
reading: 153 mmHg
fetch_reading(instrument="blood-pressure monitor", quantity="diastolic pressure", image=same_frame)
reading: 65 mmHg
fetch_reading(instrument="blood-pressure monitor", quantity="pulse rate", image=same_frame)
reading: 86 bpm
